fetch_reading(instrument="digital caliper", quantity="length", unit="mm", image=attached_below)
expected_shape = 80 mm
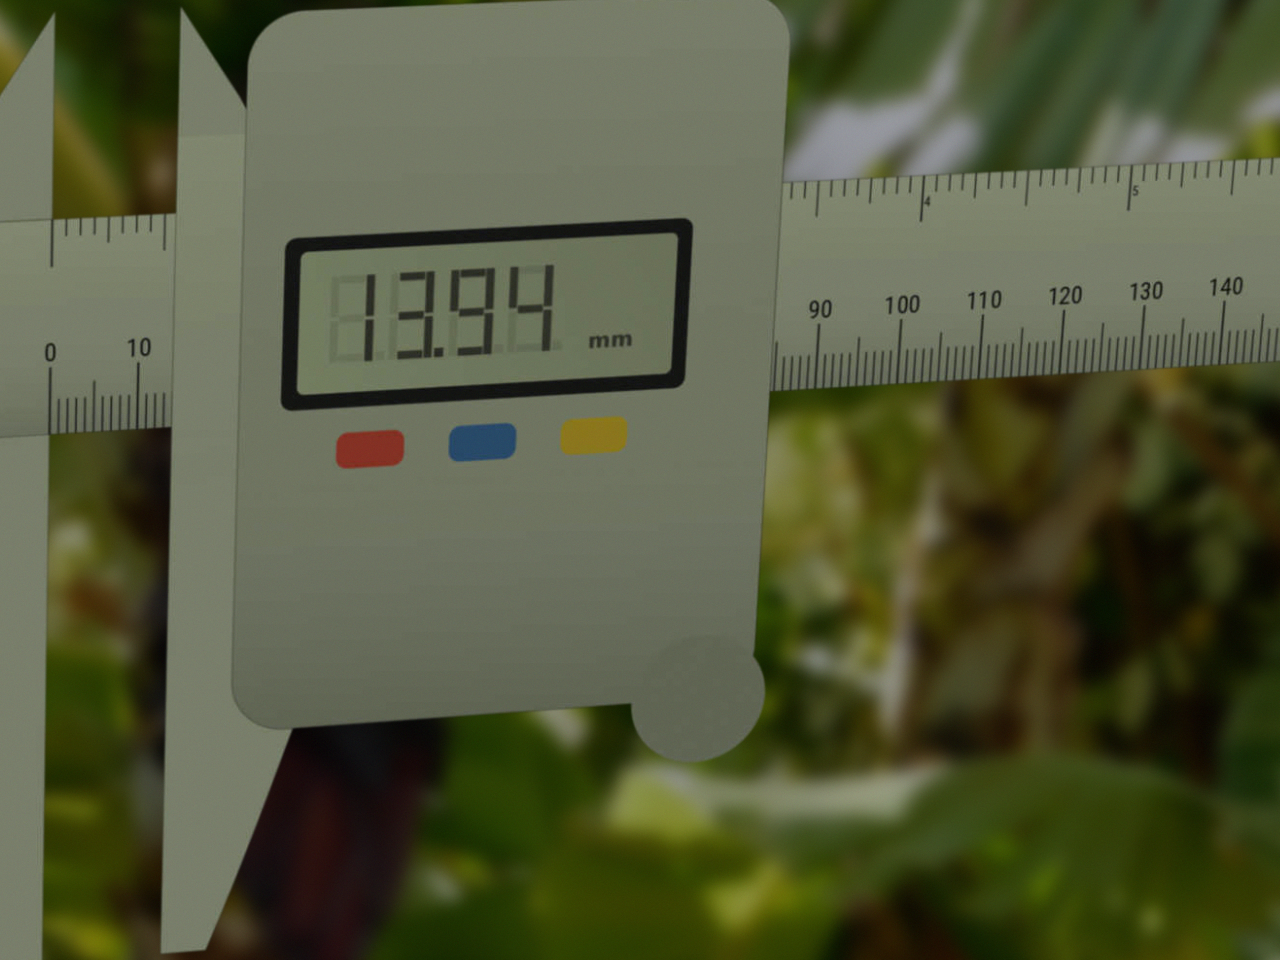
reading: 13.94 mm
